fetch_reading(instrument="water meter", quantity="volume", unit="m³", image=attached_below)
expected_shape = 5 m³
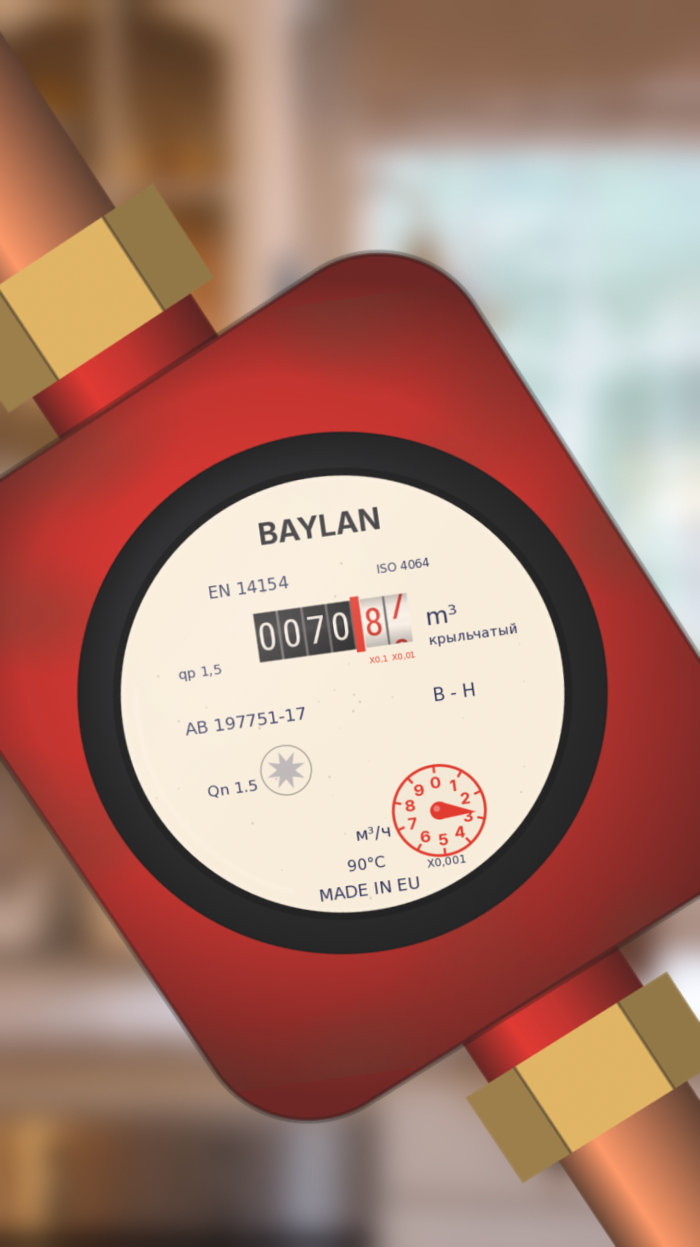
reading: 70.872 m³
